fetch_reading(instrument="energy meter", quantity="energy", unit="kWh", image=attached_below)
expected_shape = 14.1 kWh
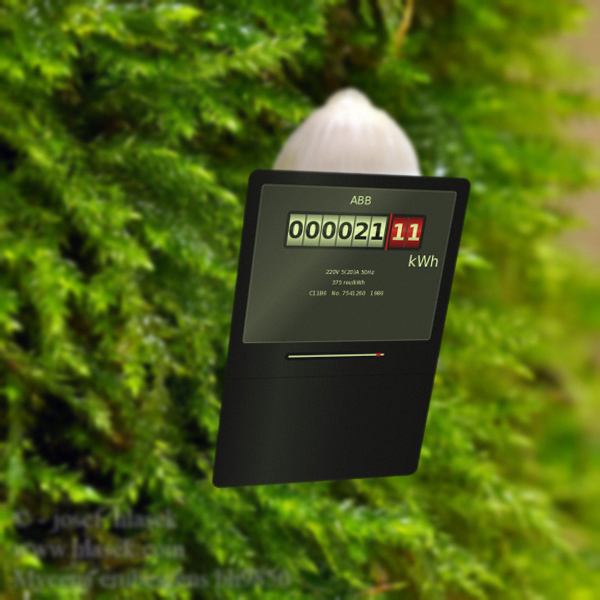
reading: 21.11 kWh
